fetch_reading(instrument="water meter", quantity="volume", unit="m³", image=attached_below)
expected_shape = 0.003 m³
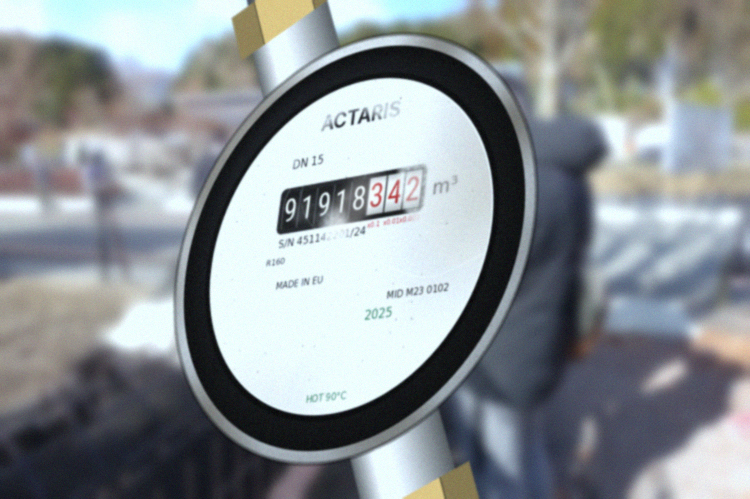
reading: 91918.342 m³
